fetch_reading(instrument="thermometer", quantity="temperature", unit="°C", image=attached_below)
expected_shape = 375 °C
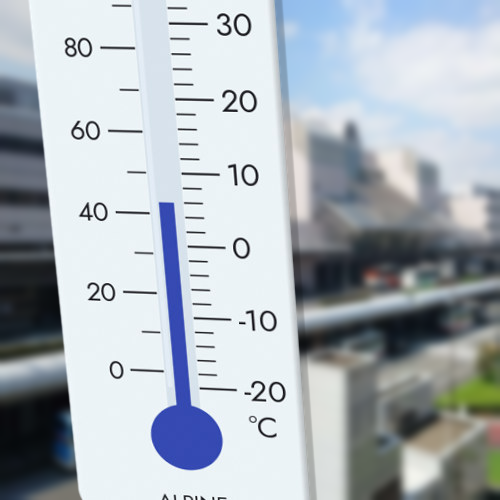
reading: 6 °C
